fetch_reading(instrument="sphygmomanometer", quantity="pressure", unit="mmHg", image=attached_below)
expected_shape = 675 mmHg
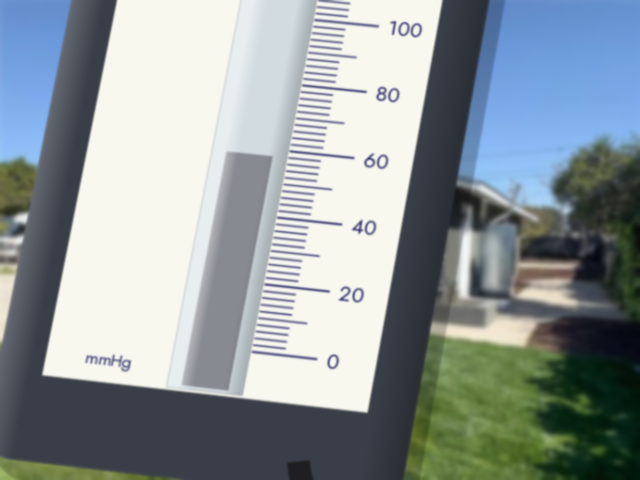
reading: 58 mmHg
